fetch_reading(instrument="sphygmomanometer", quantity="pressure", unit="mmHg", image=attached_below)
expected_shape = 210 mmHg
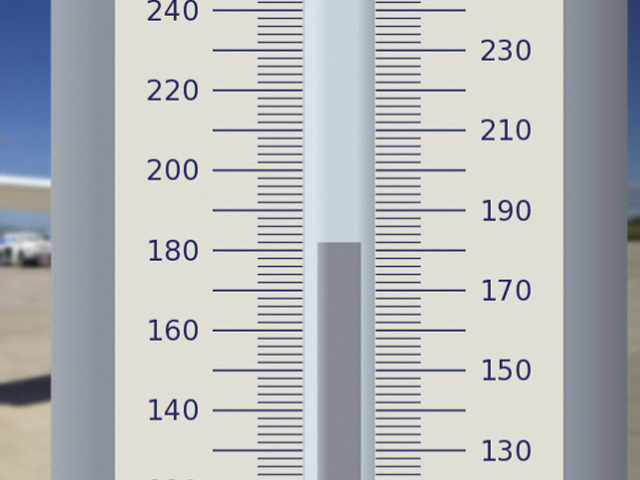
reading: 182 mmHg
